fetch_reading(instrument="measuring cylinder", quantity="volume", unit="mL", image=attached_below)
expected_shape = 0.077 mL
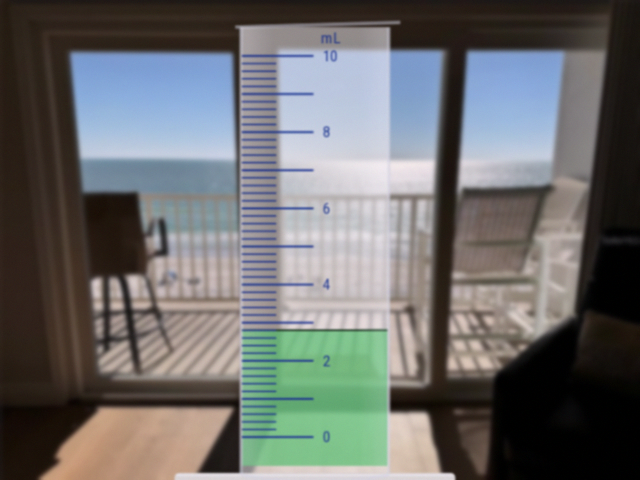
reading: 2.8 mL
